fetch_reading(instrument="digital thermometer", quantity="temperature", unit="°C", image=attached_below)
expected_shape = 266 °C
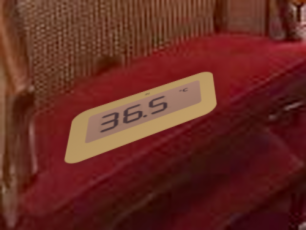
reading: 36.5 °C
